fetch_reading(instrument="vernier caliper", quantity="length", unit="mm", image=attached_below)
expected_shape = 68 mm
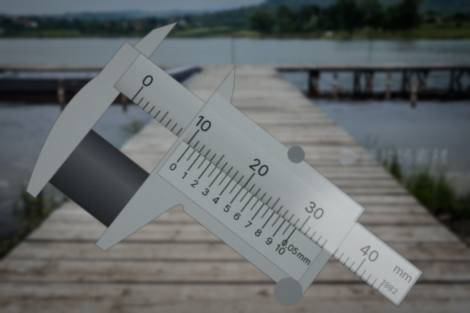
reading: 10.4 mm
